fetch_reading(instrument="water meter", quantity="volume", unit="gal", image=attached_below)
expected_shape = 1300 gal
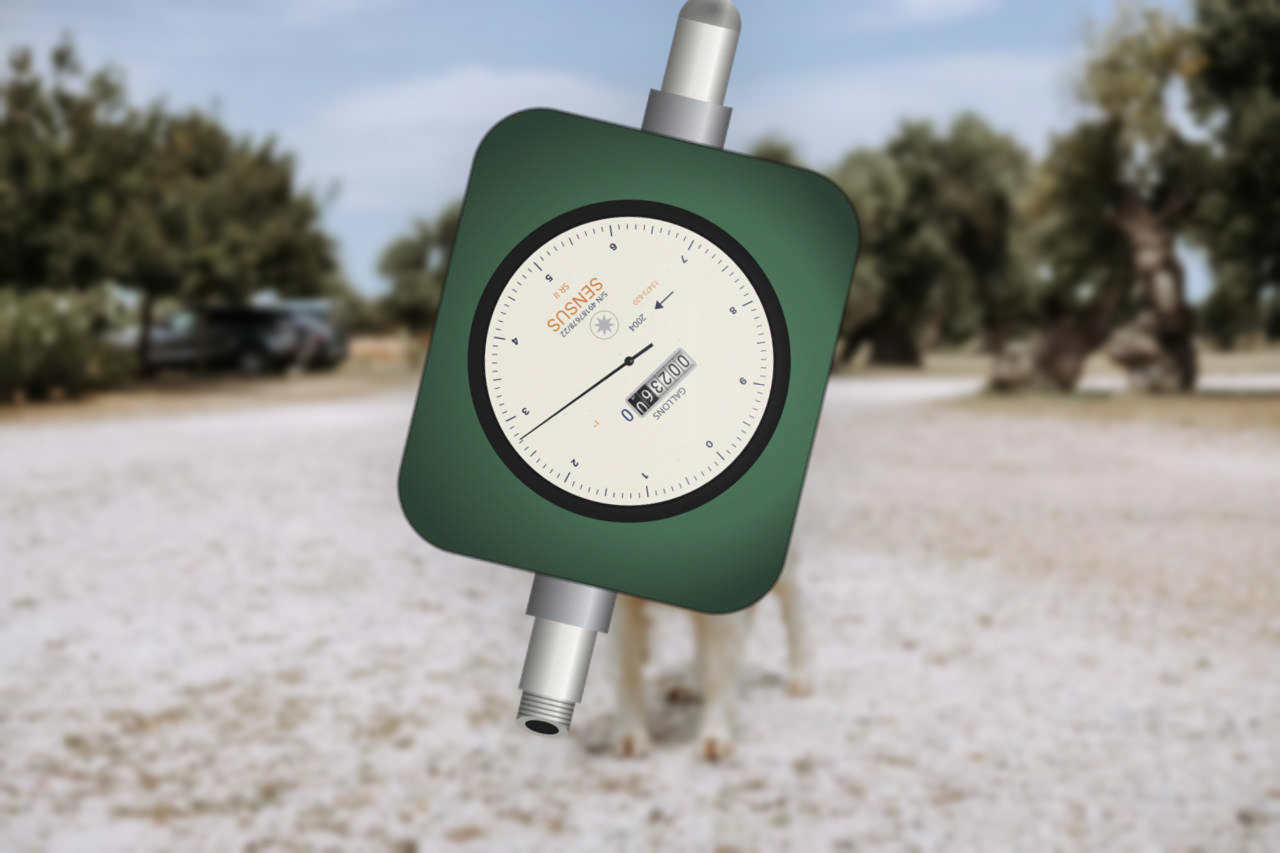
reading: 23602.7 gal
